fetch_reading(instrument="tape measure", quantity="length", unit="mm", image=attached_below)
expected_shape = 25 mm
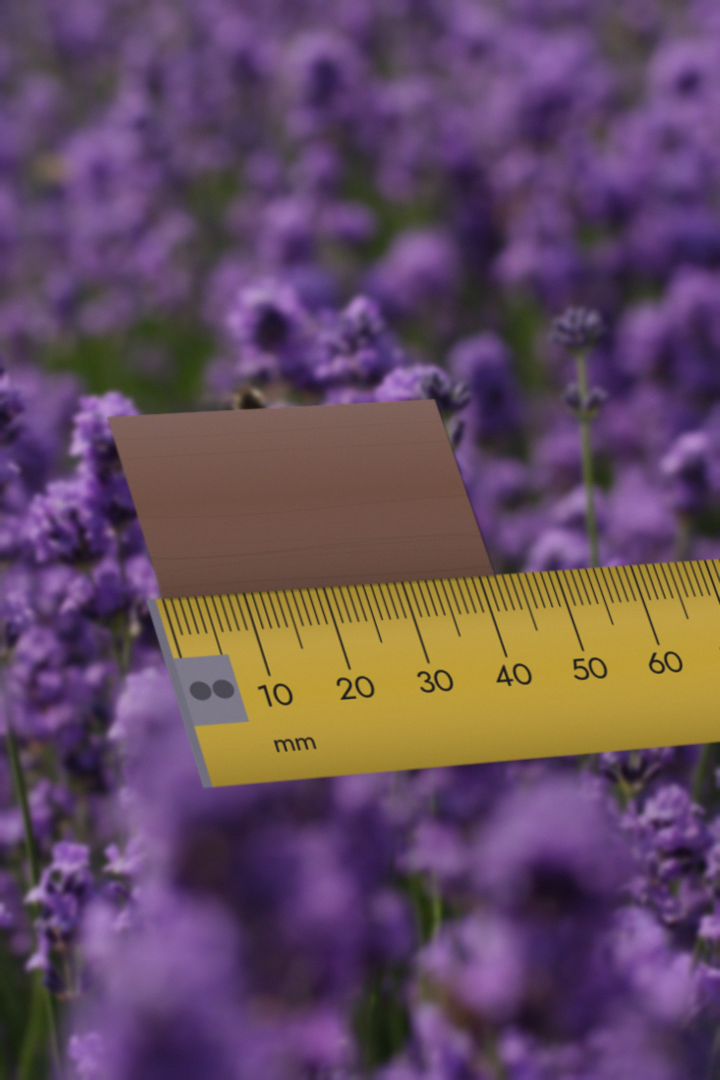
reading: 42 mm
